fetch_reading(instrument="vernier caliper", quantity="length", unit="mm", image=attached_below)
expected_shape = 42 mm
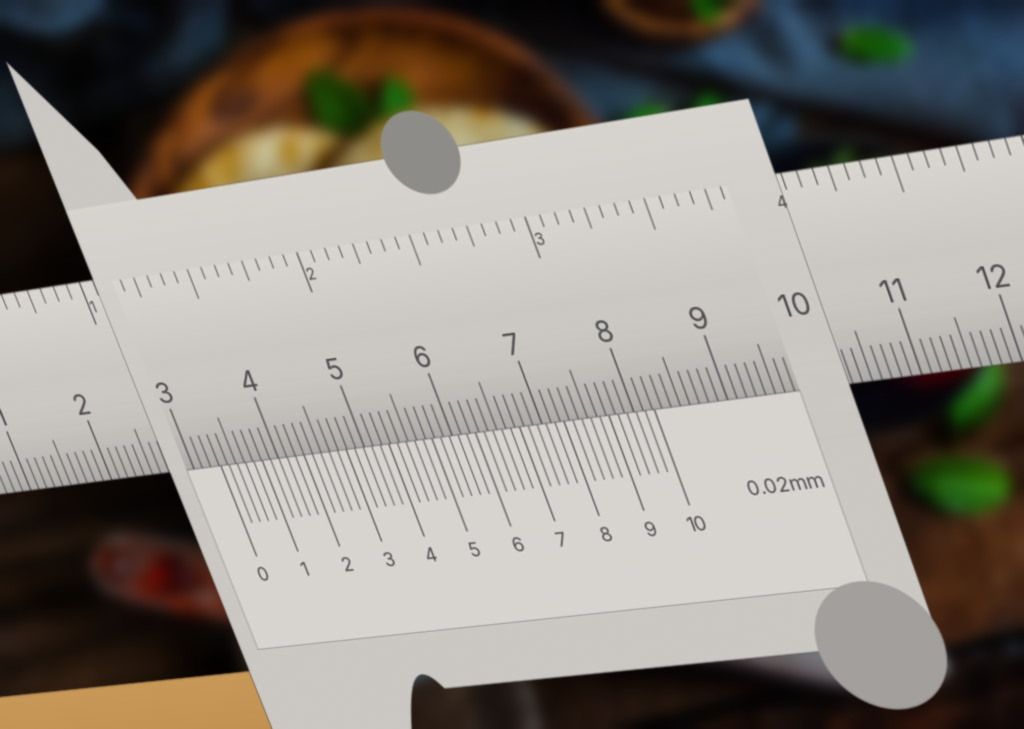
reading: 33.2 mm
